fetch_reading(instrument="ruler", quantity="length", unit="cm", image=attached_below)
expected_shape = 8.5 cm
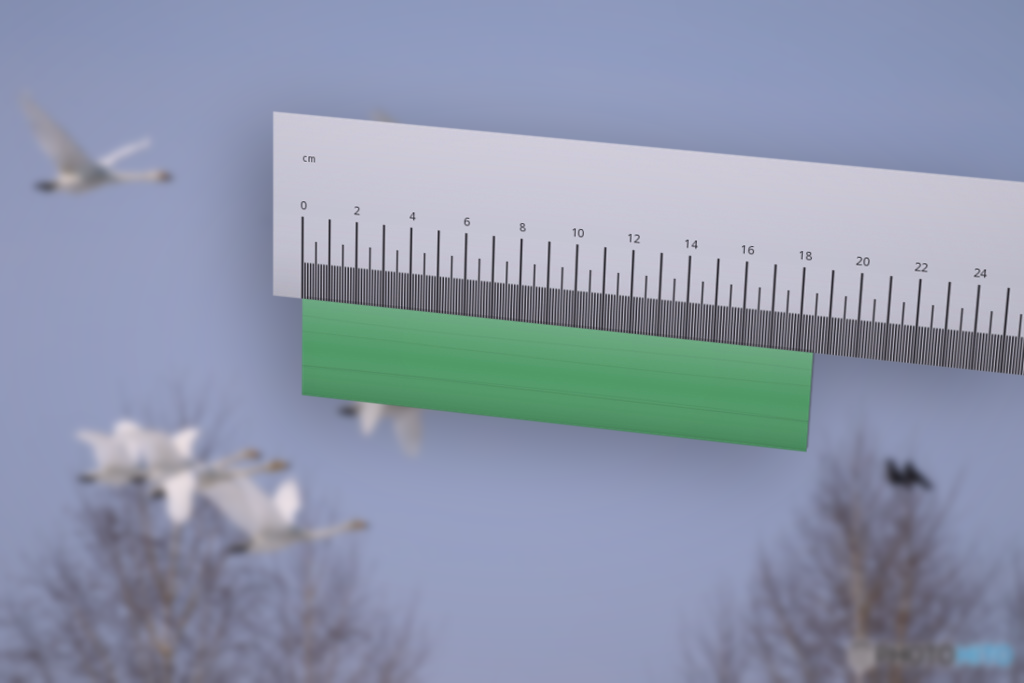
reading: 18.5 cm
